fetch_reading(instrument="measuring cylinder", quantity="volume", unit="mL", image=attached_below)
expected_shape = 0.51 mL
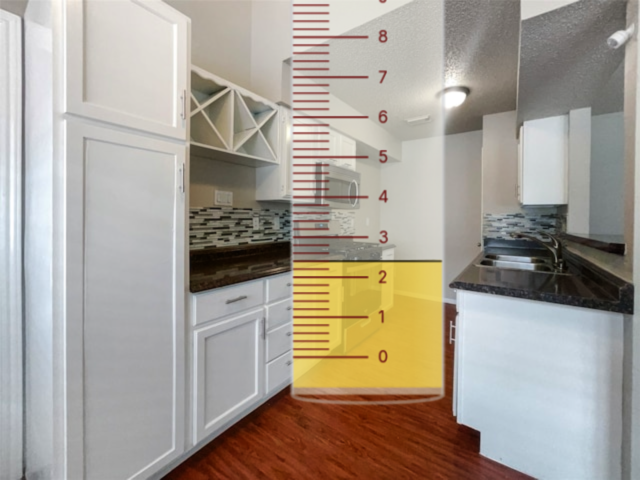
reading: 2.4 mL
